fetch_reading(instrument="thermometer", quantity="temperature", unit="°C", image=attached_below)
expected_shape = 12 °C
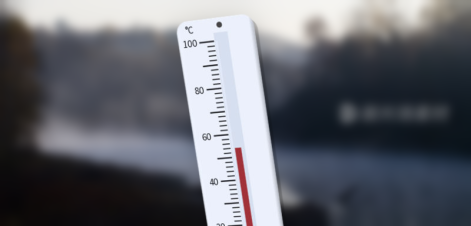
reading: 54 °C
